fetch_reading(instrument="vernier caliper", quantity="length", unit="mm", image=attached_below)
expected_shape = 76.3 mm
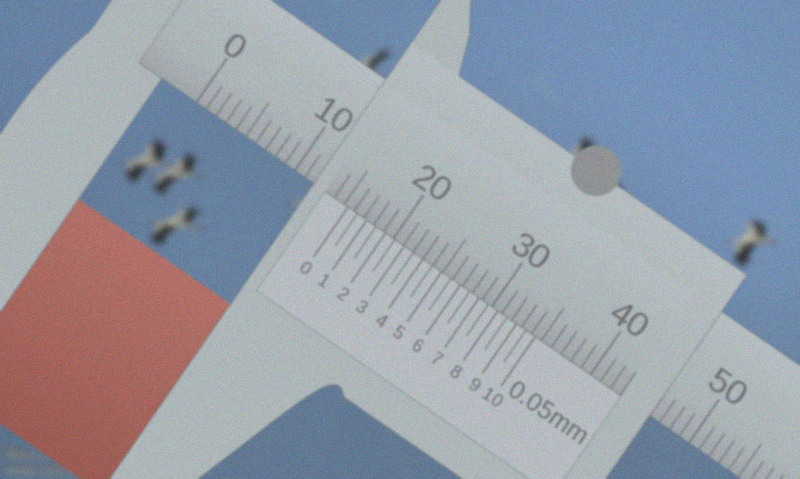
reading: 15.4 mm
